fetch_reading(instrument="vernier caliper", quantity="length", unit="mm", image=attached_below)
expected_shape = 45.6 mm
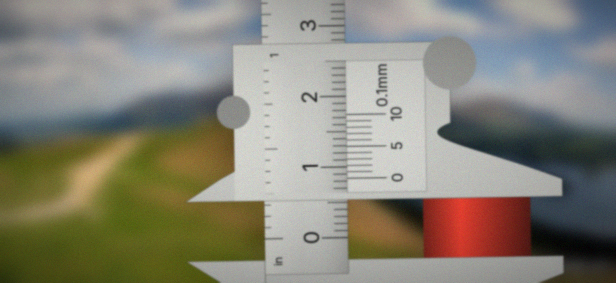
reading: 8.4 mm
